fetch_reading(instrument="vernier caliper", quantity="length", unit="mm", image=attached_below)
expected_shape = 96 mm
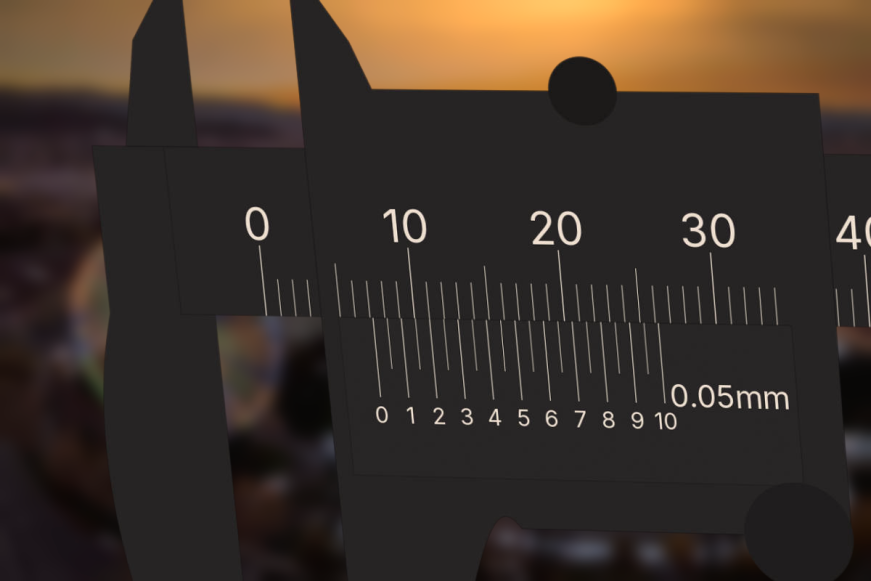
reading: 7.2 mm
